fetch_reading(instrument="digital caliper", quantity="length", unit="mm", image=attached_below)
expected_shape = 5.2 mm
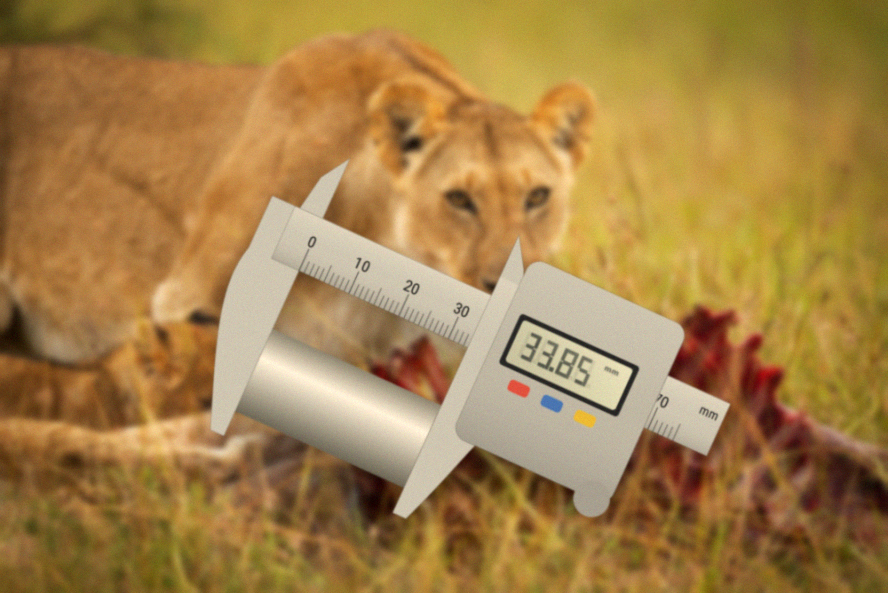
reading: 33.85 mm
